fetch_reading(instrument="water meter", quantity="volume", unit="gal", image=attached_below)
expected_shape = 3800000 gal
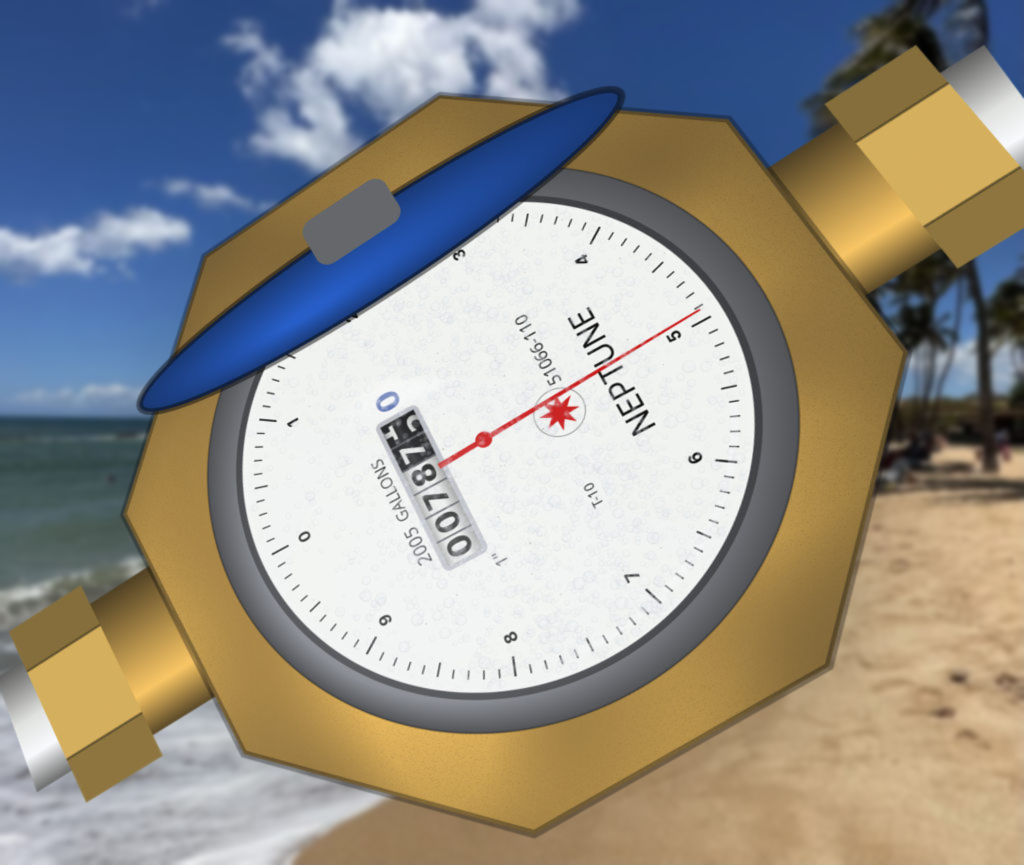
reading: 78714.9 gal
